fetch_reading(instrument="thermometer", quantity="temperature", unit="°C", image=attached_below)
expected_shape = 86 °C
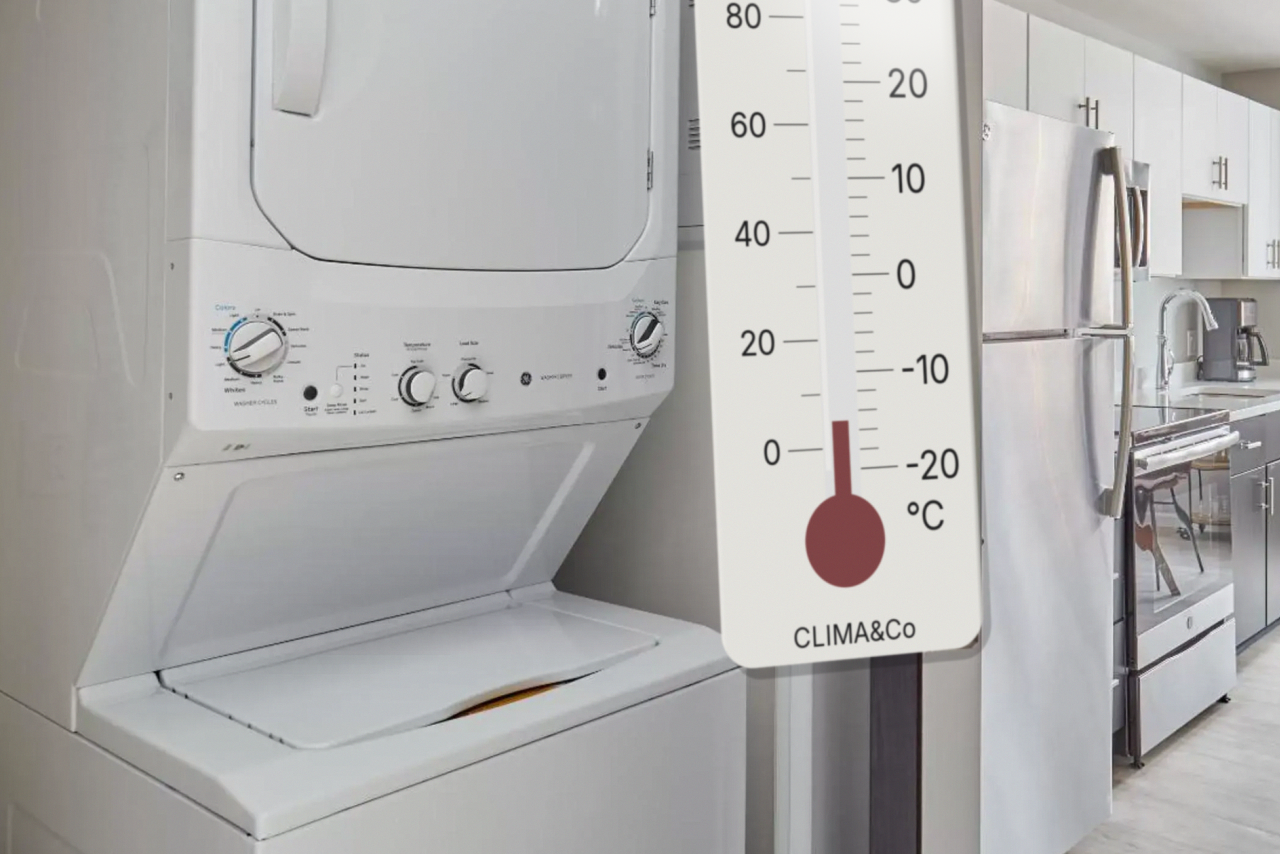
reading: -15 °C
